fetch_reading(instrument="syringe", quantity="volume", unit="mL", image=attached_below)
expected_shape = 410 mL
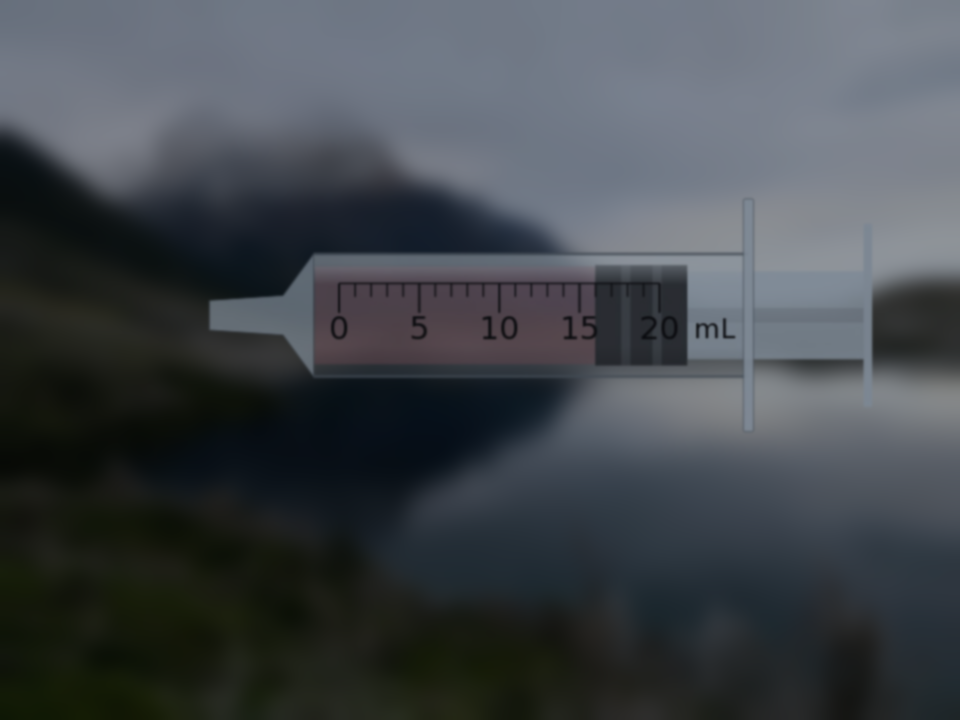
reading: 16 mL
